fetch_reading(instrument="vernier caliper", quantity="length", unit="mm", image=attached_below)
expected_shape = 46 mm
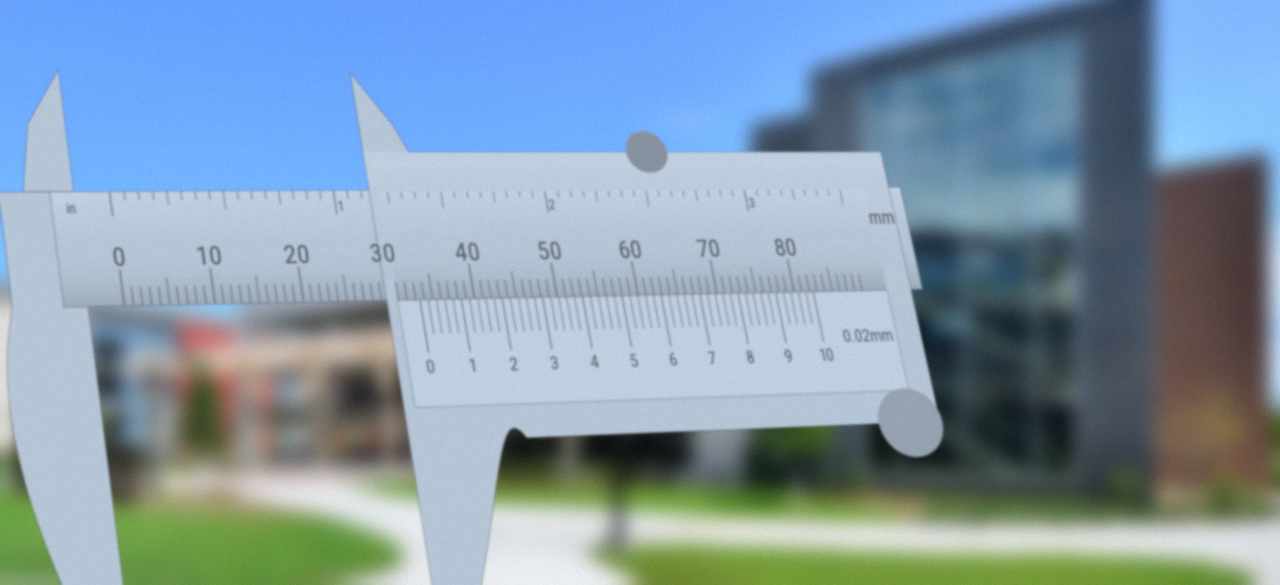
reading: 33.5 mm
